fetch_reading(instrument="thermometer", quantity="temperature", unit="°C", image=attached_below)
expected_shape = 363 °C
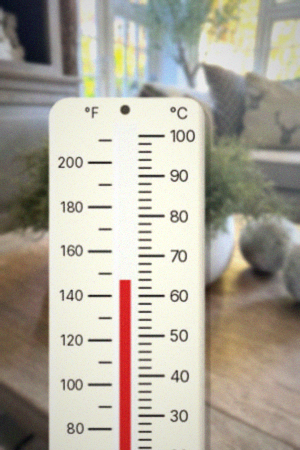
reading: 64 °C
